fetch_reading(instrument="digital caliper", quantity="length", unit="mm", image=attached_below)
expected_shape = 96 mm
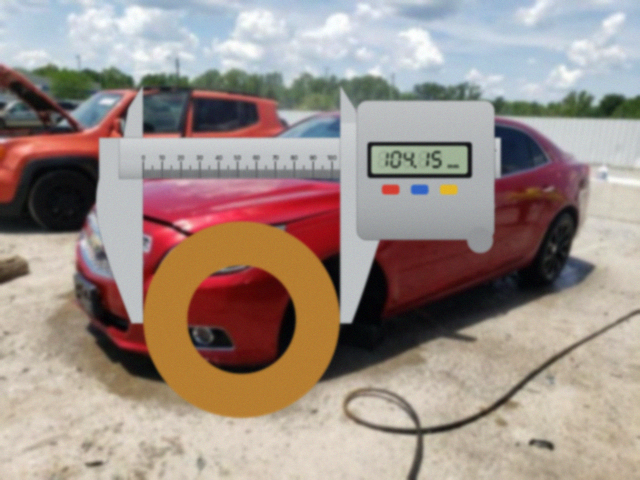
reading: 104.15 mm
